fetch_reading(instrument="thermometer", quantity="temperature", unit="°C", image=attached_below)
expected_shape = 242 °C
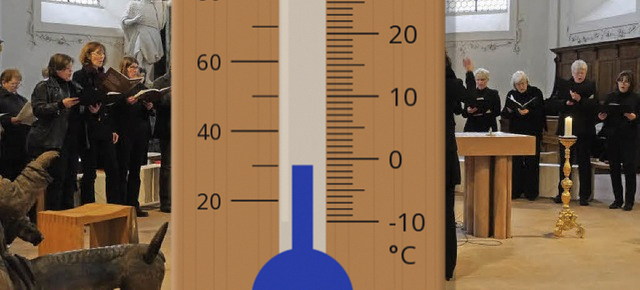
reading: -1 °C
